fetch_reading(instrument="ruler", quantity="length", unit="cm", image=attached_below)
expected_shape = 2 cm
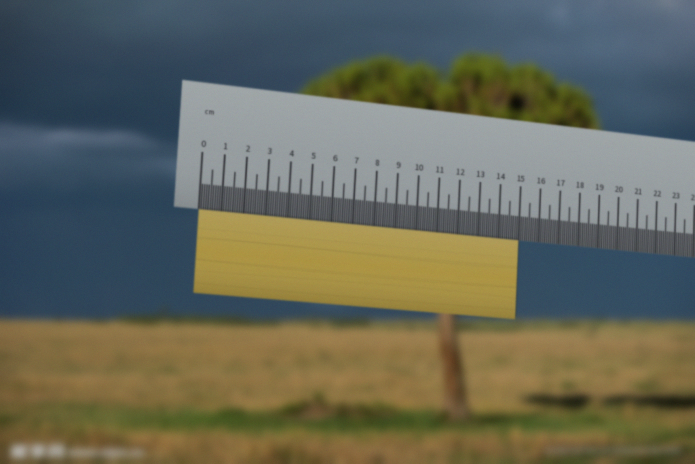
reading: 15 cm
